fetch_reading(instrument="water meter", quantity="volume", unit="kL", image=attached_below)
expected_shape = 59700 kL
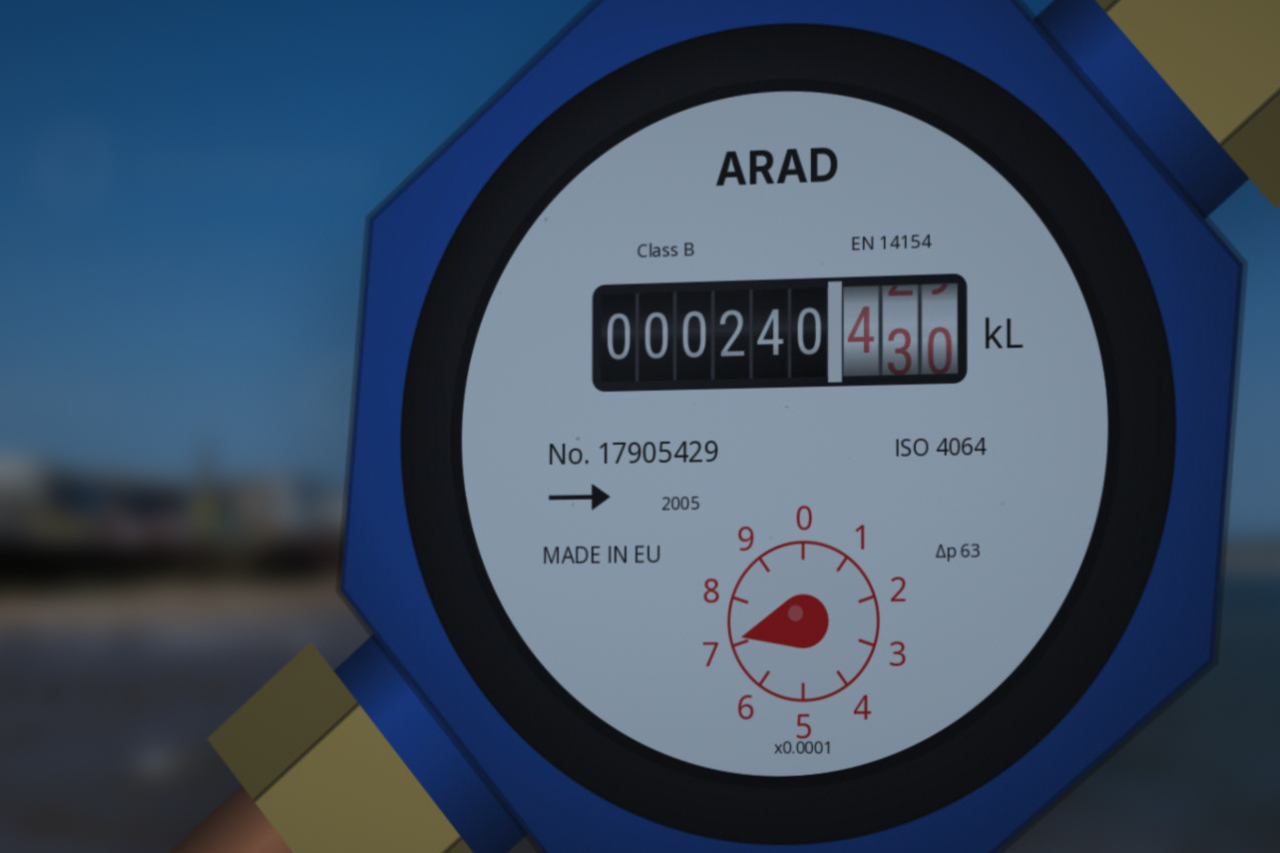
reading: 240.4297 kL
